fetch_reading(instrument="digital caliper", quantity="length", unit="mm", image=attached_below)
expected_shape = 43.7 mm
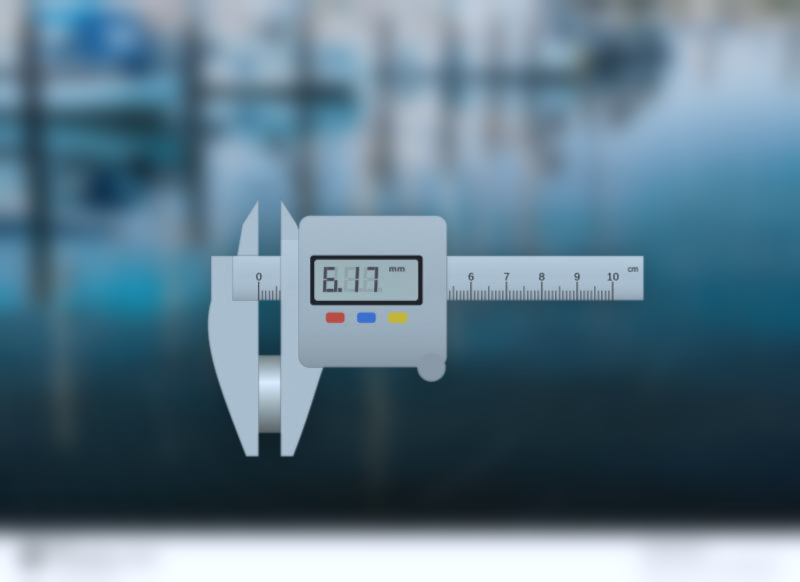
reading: 6.17 mm
